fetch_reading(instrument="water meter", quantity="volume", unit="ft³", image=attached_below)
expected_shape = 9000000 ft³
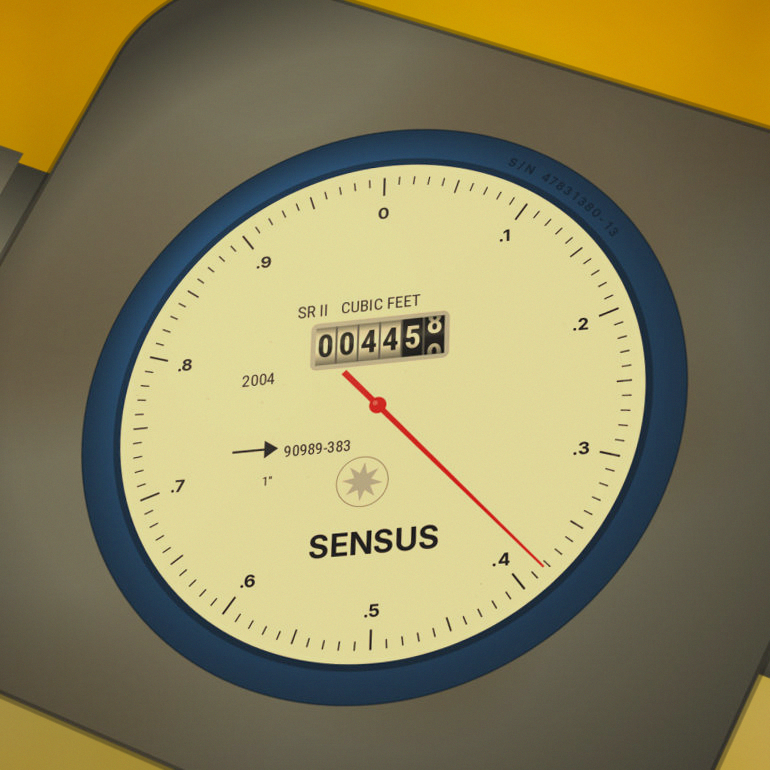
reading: 4458.38 ft³
